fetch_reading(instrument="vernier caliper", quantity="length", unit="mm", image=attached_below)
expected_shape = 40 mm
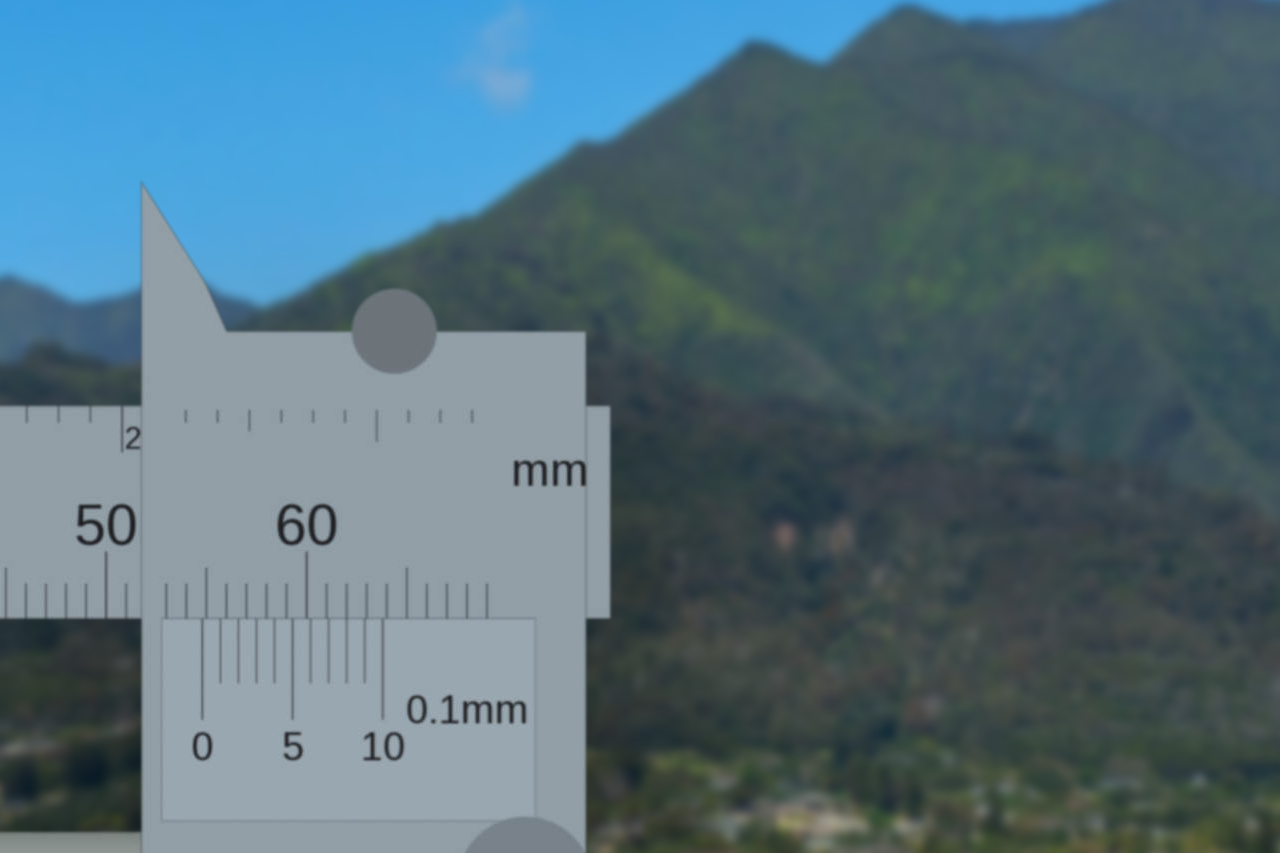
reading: 54.8 mm
